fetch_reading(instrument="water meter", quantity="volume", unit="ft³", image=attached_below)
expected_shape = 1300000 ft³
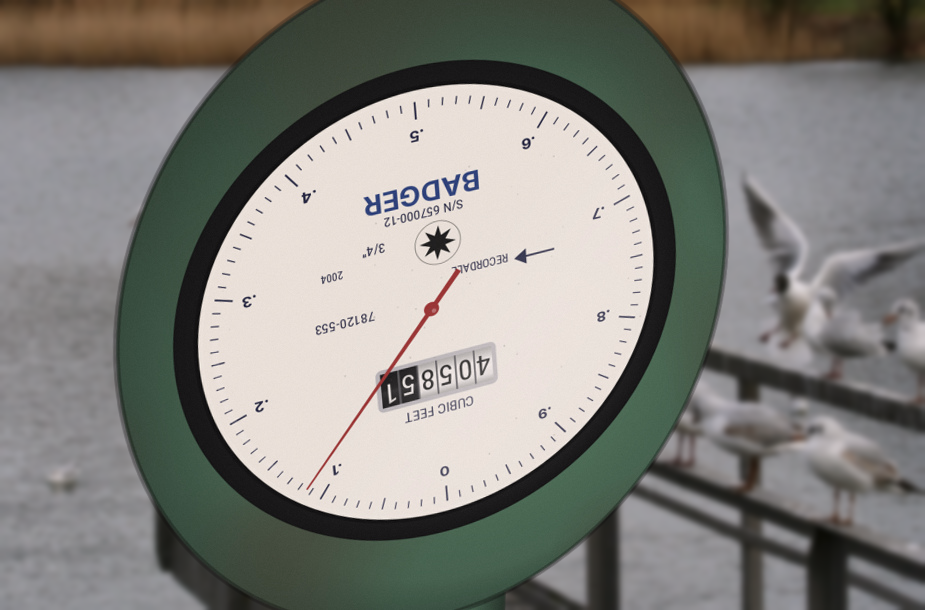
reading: 405851.11 ft³
